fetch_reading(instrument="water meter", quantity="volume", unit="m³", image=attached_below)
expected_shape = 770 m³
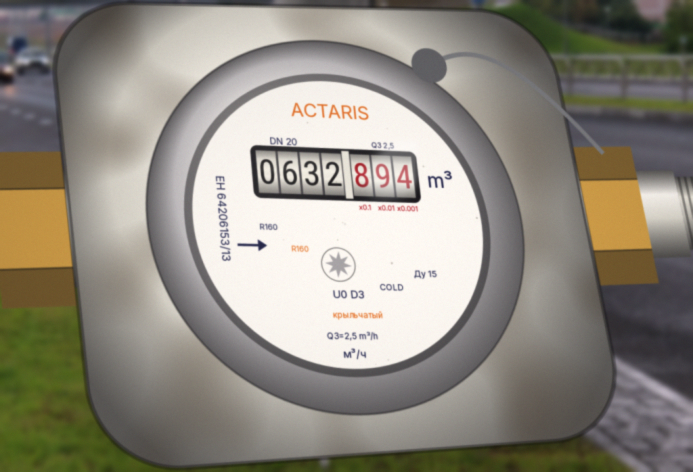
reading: 632.894 m³
